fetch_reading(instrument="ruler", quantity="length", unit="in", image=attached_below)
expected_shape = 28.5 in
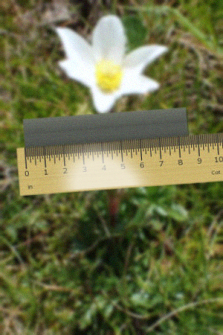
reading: 8.5 in
